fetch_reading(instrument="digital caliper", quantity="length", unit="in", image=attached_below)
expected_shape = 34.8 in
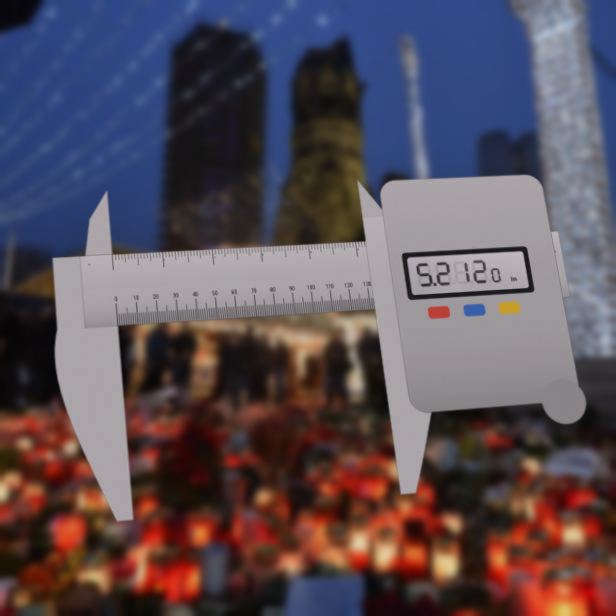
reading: 5.2120 in
